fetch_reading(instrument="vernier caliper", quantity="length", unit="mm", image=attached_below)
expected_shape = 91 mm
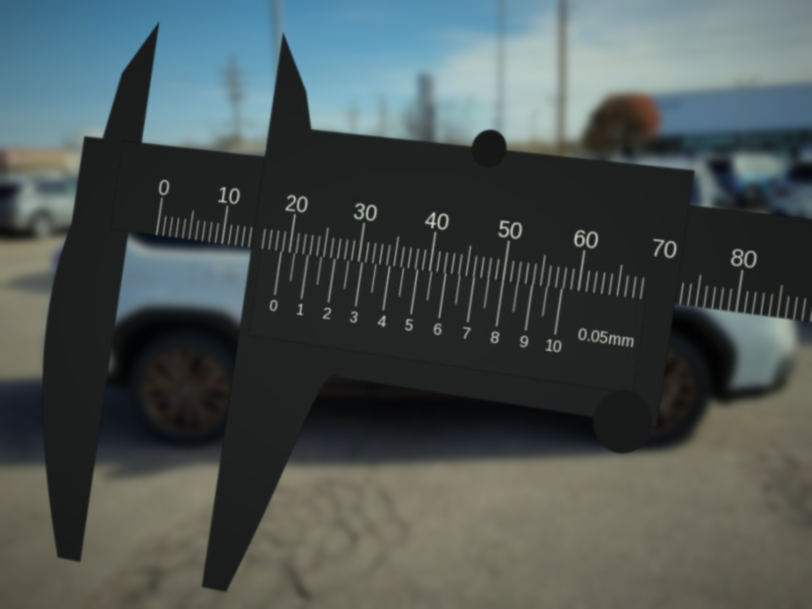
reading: 18.8 mm
